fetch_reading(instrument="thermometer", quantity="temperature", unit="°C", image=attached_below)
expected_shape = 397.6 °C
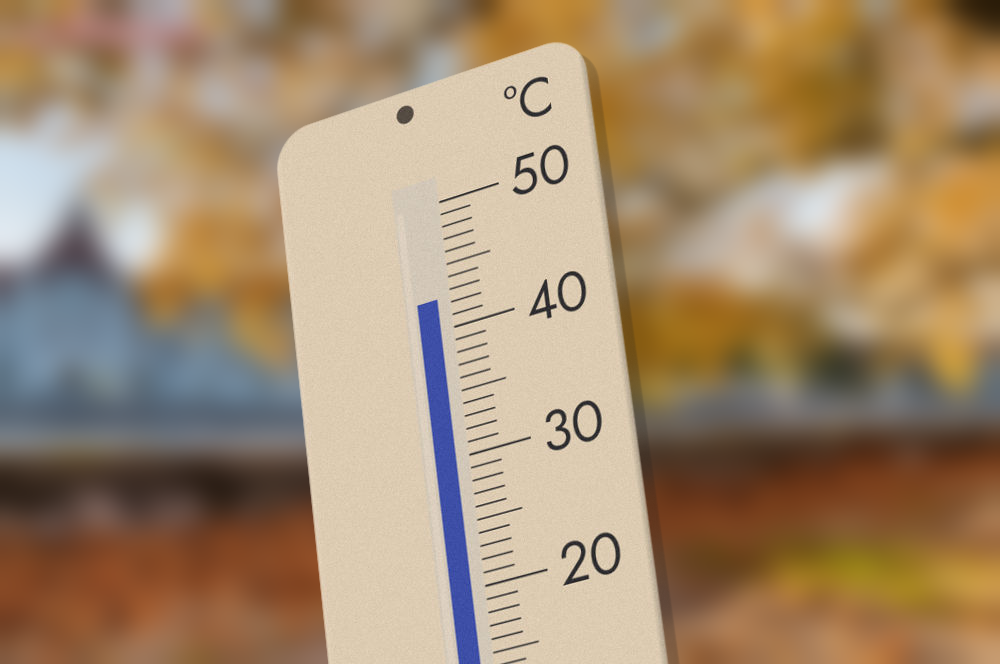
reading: 42.5 °C
